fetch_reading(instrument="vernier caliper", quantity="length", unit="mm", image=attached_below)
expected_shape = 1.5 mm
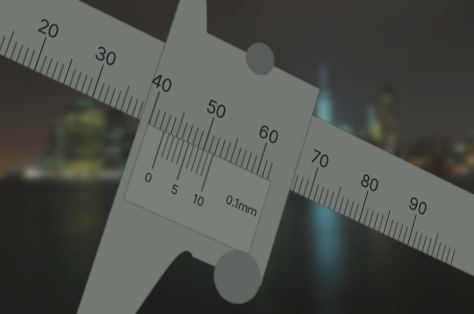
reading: 42.8 mm
